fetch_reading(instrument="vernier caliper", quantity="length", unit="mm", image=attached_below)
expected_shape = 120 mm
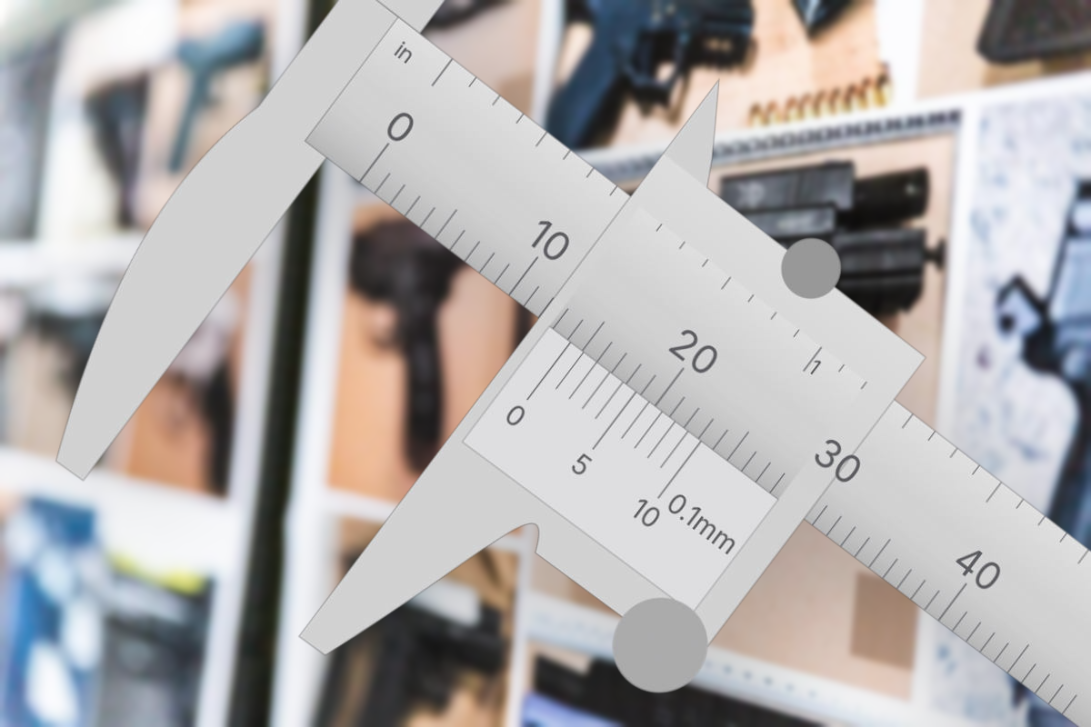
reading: 14.2 mm
